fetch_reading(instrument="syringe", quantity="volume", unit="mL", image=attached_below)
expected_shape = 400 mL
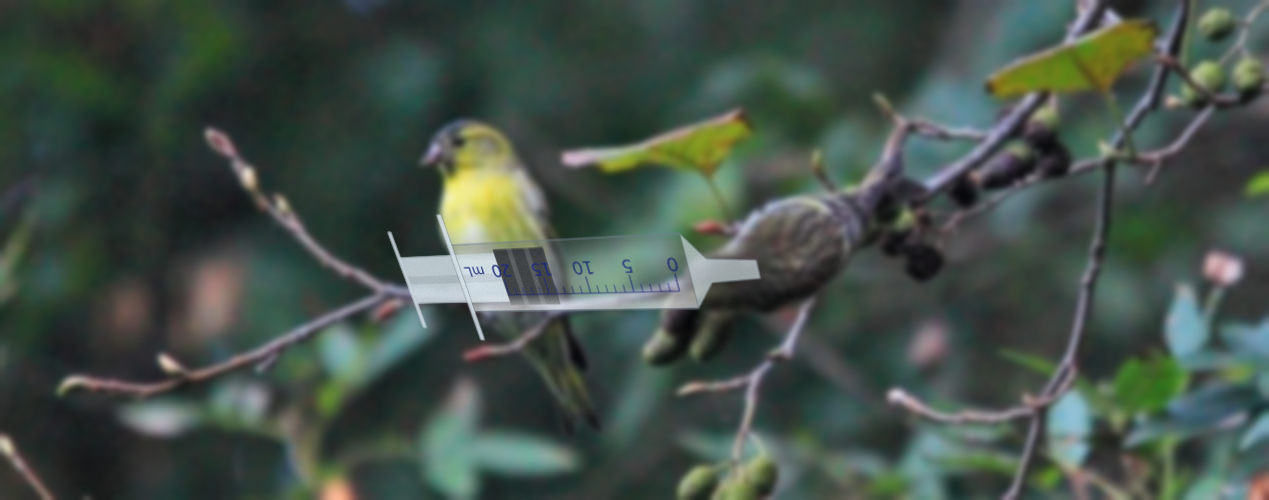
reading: 14 mL
